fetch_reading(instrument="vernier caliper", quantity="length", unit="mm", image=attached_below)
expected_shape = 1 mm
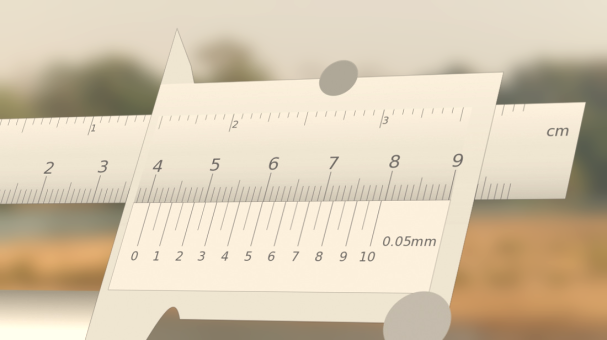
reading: 40.4 mm
